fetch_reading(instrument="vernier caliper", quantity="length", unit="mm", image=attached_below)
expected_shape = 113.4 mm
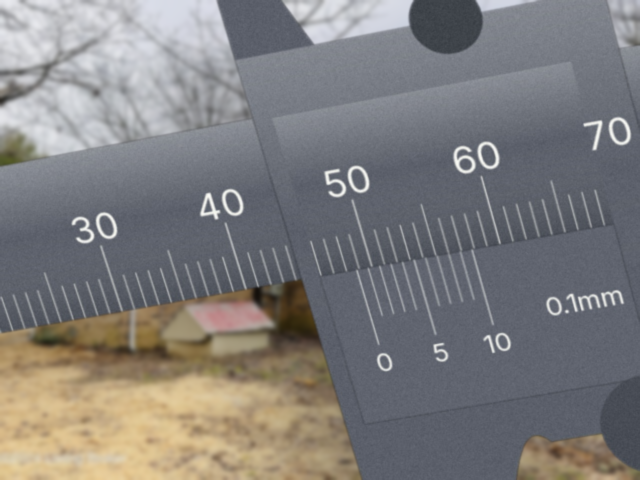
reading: 48.8 mm
